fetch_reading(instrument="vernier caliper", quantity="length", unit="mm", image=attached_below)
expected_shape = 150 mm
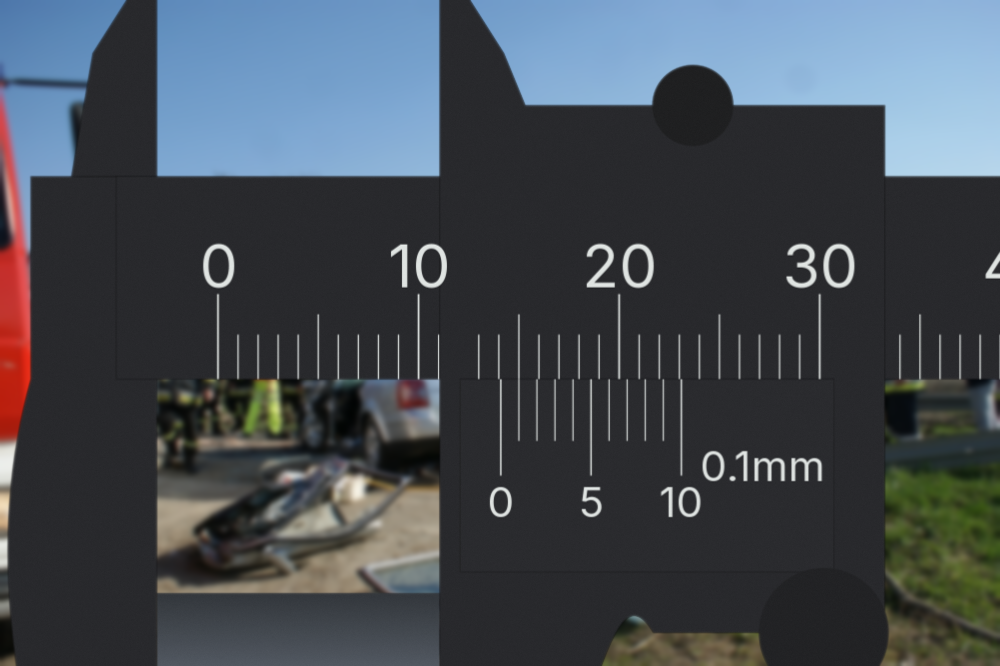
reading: 14.1 mm
